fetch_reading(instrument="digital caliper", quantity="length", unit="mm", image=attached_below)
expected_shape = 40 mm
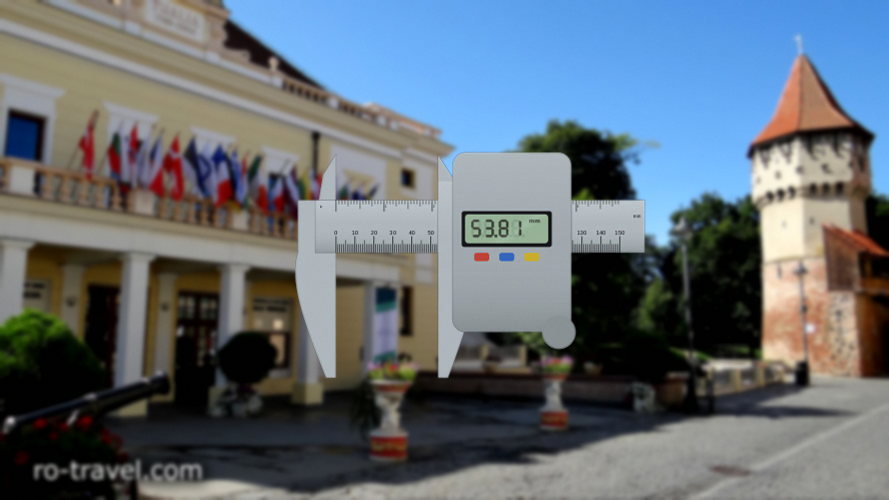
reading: 53.81 mm
